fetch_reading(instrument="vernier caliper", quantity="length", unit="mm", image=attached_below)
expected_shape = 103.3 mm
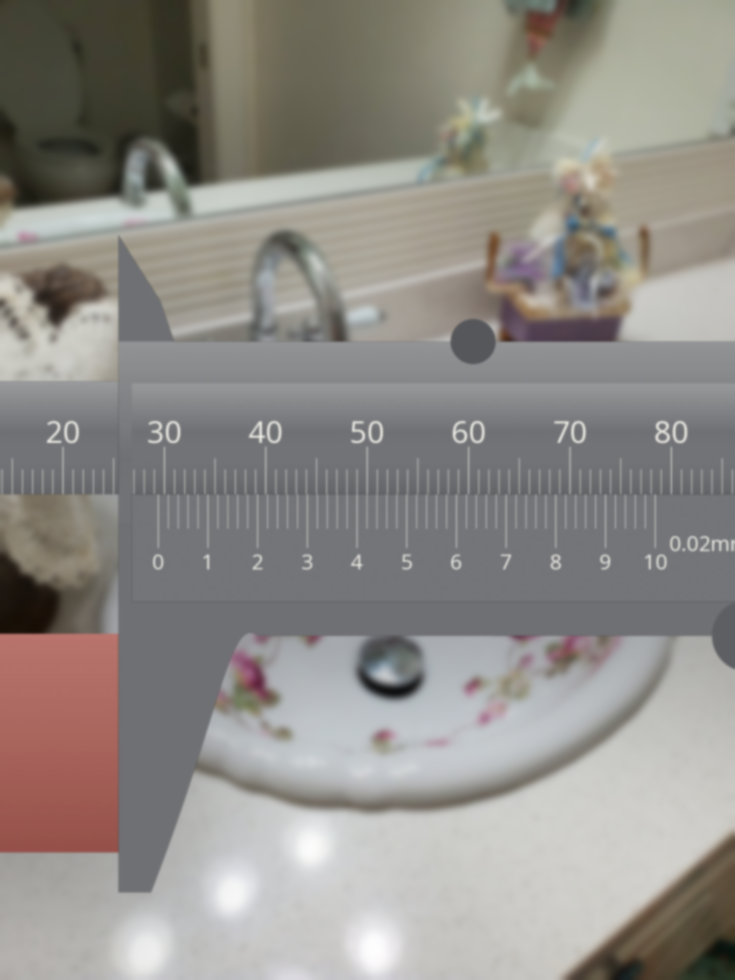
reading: 29.4 mm
